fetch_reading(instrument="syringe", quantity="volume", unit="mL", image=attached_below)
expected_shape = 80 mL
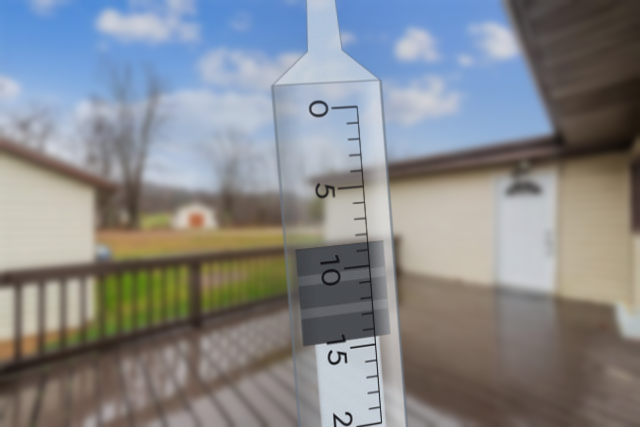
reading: 8.5 mL
